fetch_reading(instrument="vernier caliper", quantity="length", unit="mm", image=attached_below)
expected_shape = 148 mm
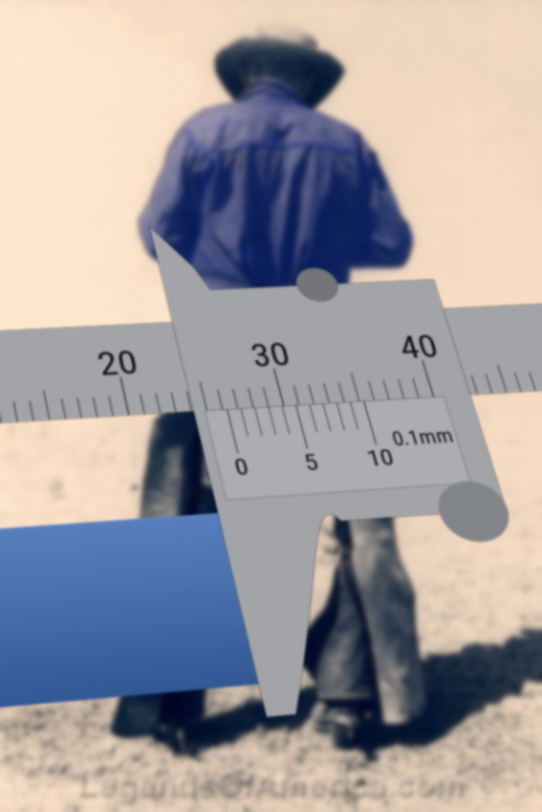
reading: 26.3 mm
